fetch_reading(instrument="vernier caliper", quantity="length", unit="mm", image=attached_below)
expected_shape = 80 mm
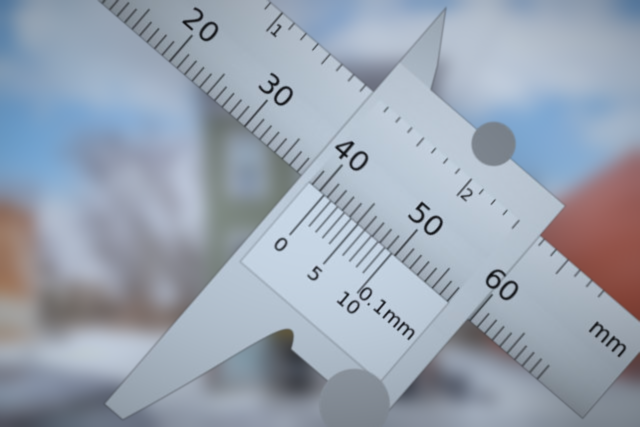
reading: 40.6 mm
